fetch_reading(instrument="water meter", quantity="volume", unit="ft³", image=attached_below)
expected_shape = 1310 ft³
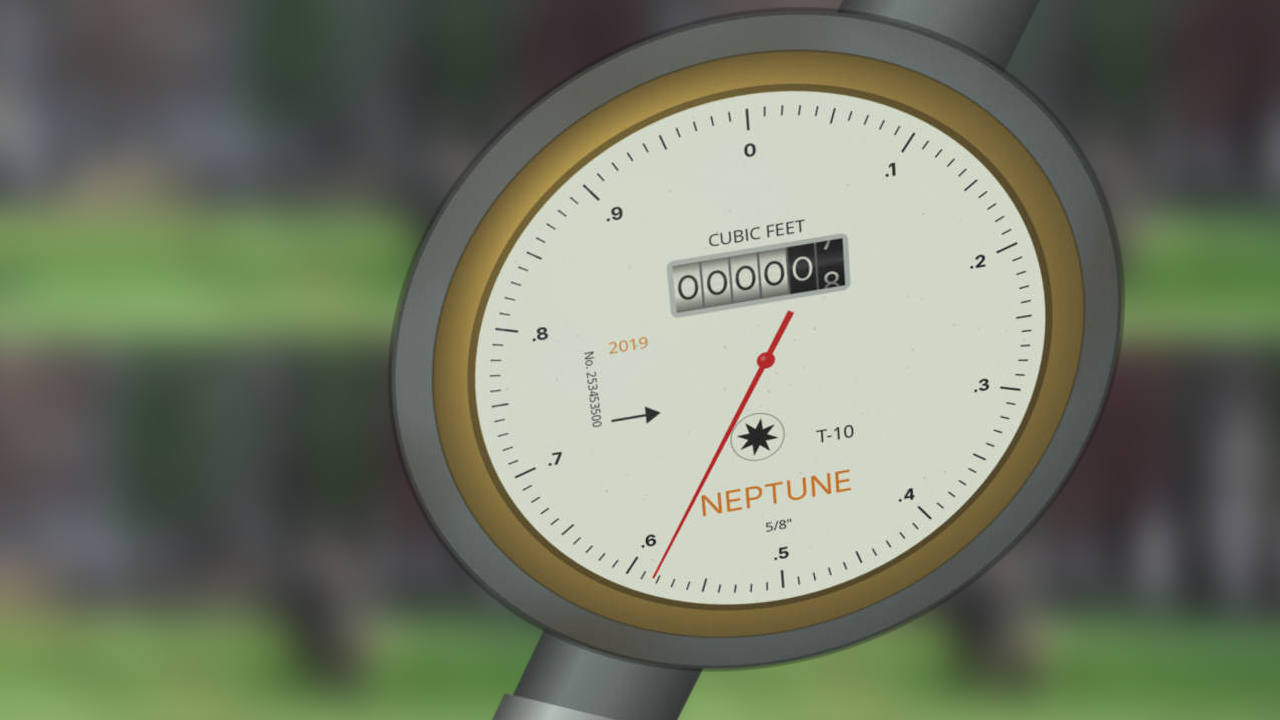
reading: 7.58 ft³
